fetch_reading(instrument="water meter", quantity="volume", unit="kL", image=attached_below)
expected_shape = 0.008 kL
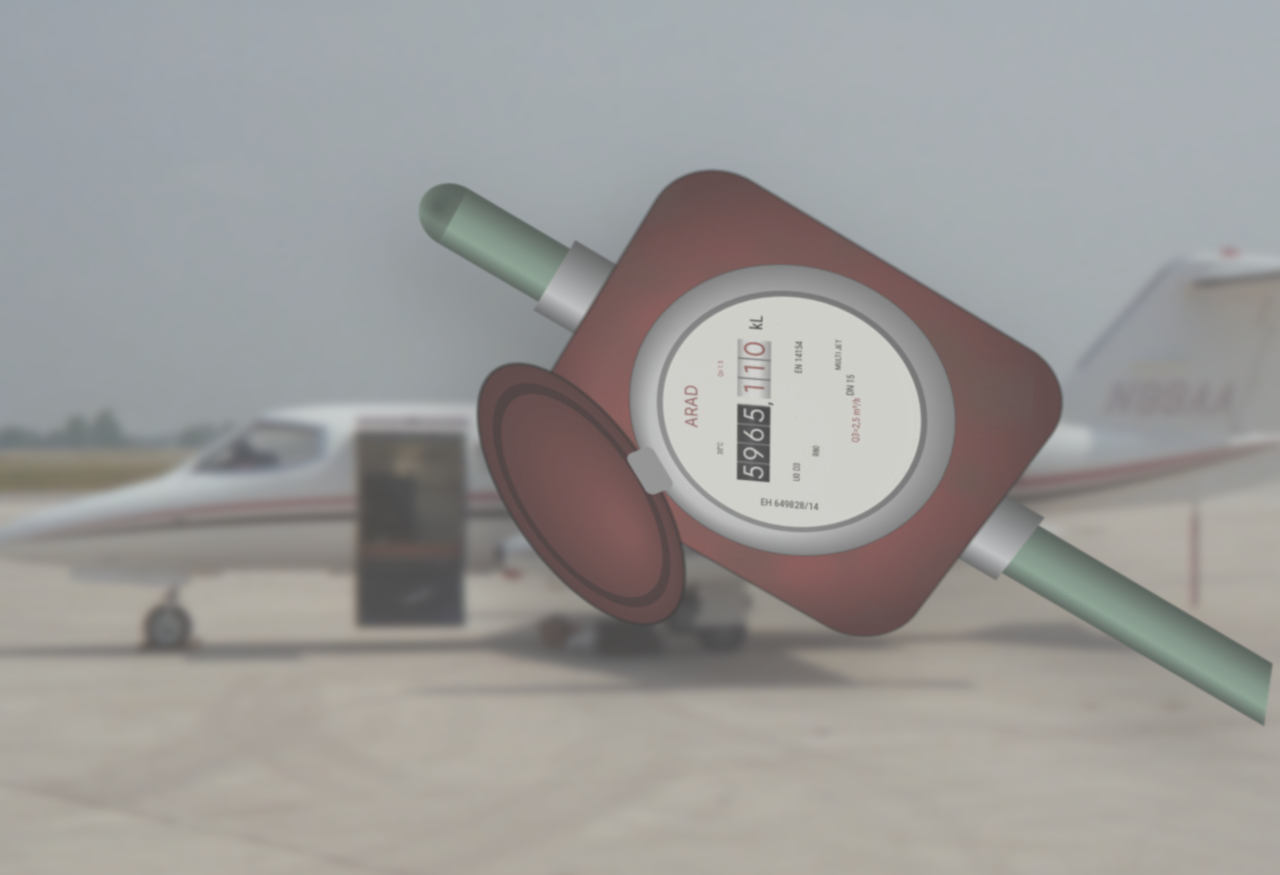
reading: 5965.110 kL
